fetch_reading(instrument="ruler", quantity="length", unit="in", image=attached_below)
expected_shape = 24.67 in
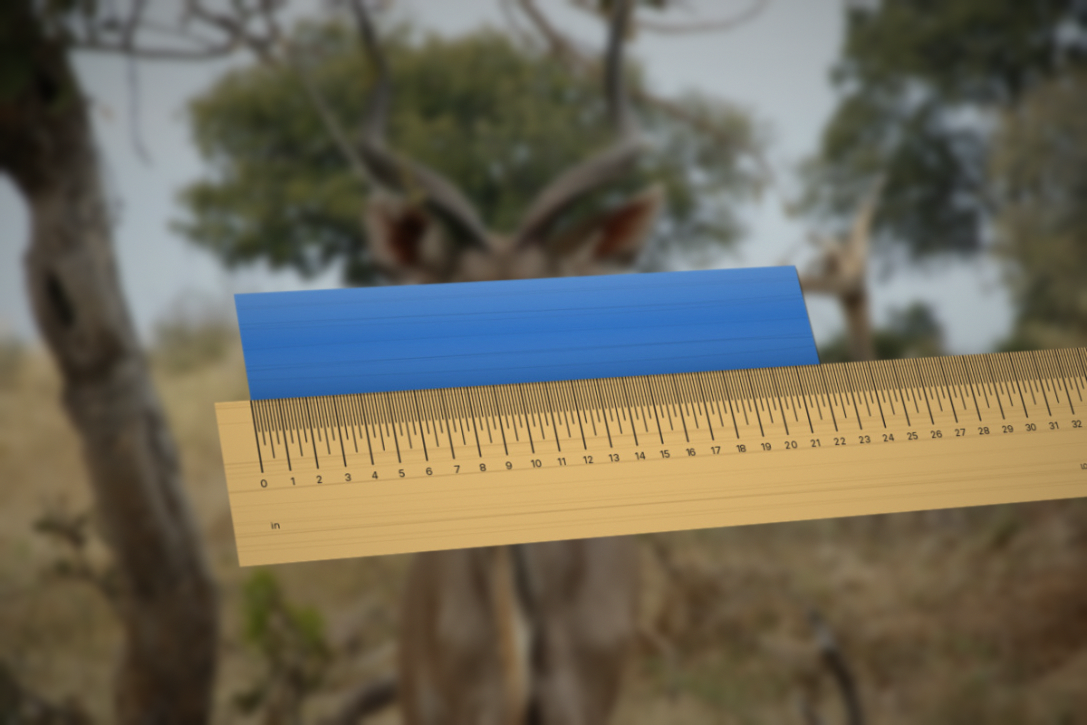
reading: 22 in
